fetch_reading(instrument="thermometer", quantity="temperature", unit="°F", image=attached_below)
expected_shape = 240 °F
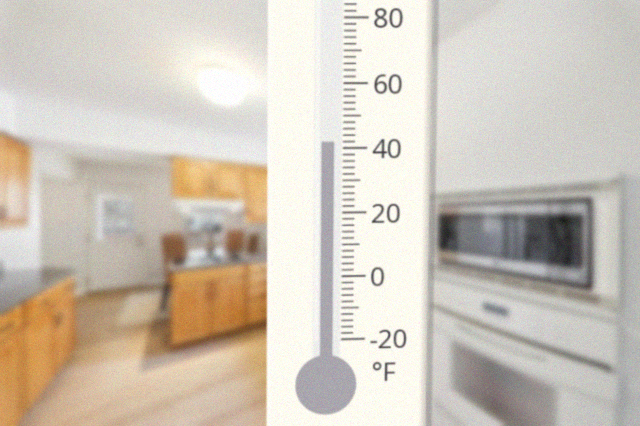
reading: 42 °F
